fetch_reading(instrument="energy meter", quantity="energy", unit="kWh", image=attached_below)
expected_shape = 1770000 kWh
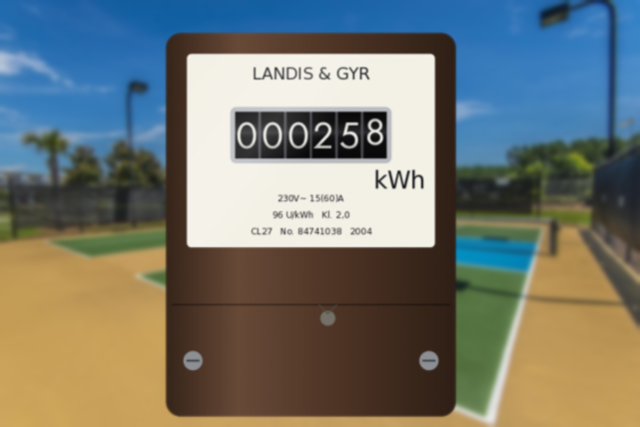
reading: 258 kWh
